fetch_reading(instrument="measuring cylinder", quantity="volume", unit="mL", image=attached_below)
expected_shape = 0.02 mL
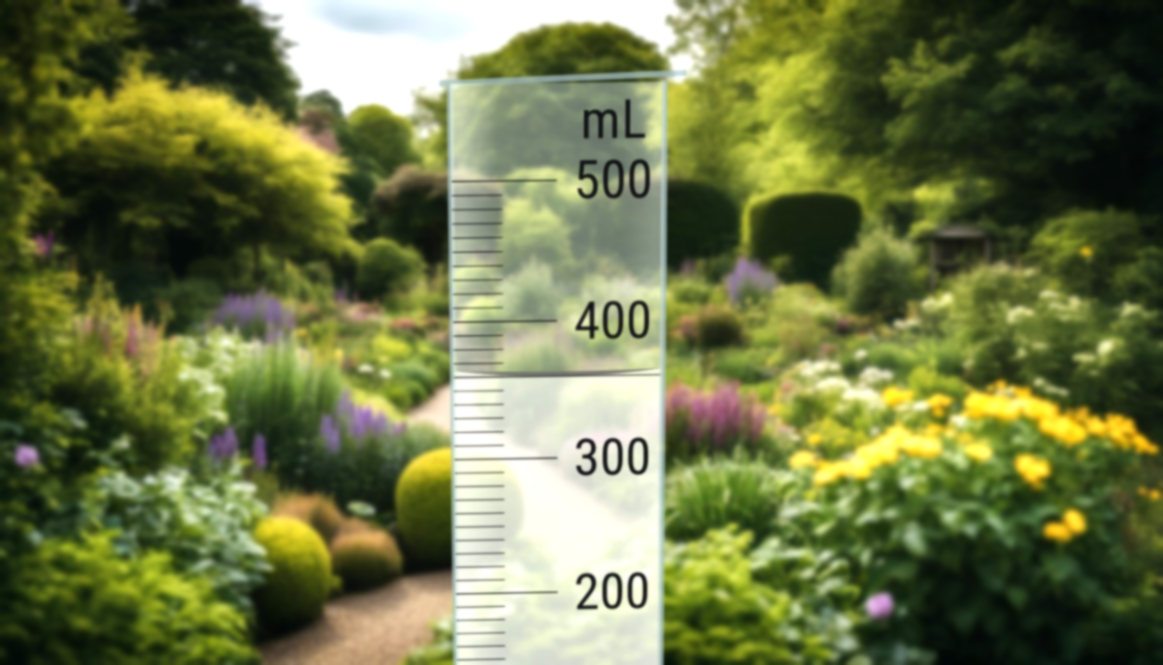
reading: 360 mL
